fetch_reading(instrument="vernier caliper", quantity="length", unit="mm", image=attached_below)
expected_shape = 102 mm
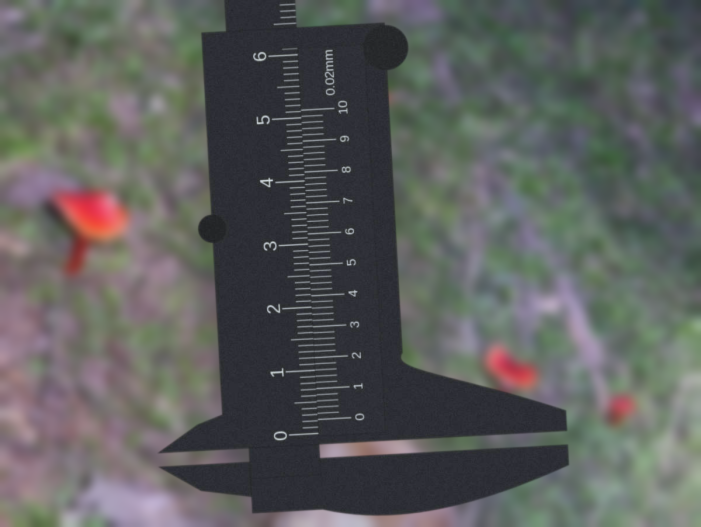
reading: 2.2 mm
